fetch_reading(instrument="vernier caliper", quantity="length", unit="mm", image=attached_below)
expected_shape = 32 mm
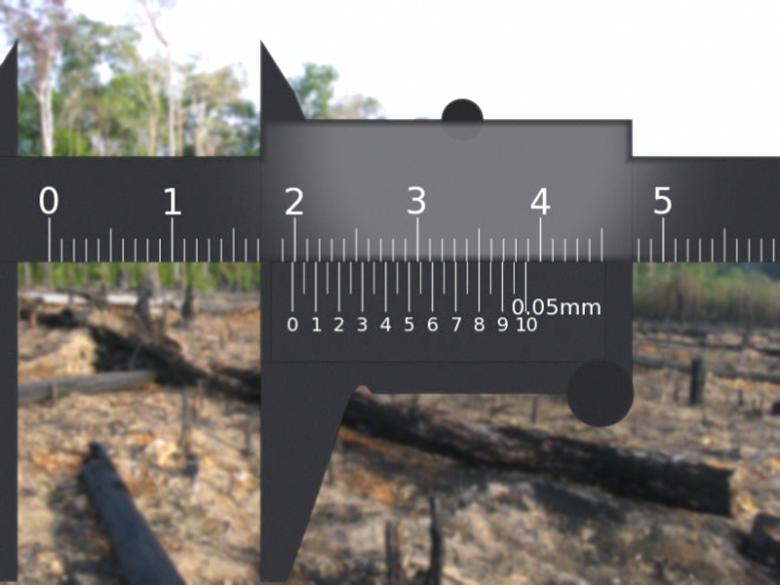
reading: 19.8 mm
